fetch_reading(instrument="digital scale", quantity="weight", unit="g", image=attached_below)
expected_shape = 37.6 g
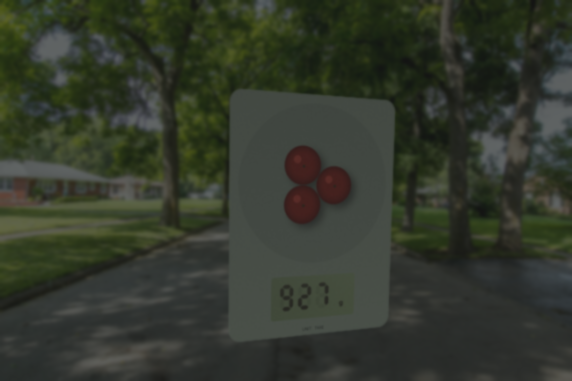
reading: 927 g
